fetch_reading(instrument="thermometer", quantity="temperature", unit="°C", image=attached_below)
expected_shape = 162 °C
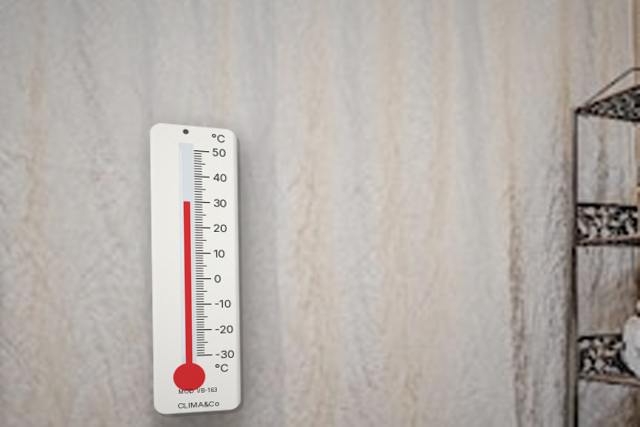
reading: 30 °C
